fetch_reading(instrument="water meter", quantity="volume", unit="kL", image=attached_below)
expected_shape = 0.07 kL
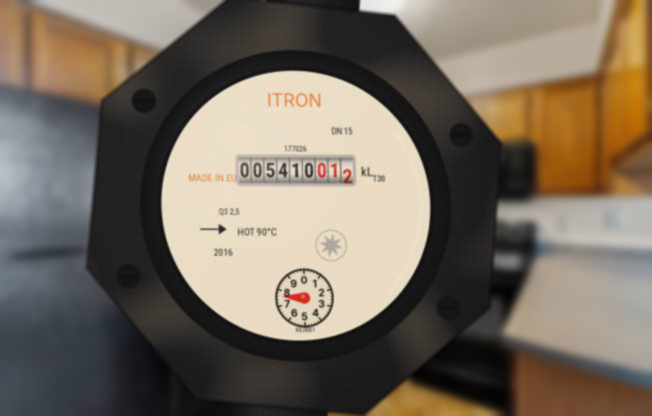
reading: 5410.0117 kL
